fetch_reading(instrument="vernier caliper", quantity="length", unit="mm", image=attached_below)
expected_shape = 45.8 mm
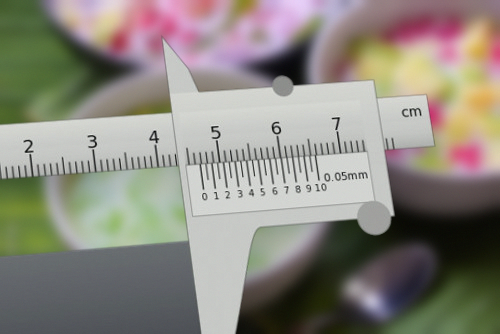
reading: 46.8 mm
